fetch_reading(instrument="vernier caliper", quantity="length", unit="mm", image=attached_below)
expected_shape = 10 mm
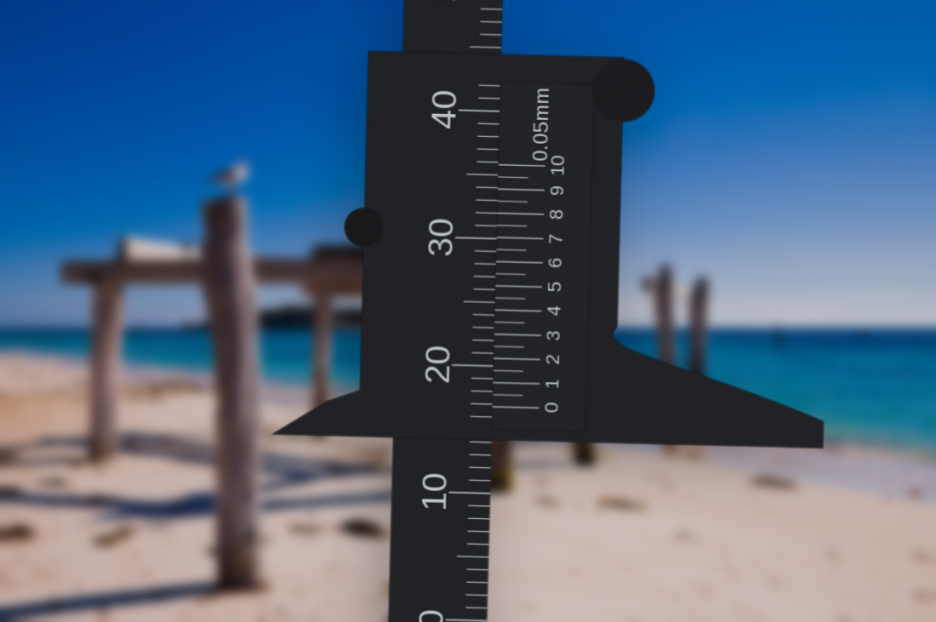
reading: 16.8 mm
